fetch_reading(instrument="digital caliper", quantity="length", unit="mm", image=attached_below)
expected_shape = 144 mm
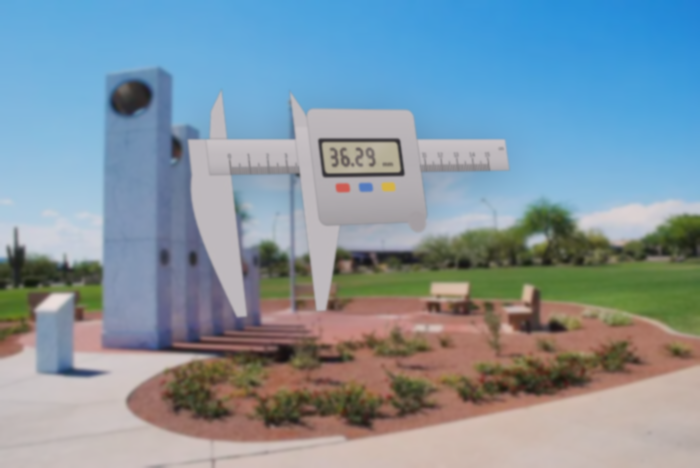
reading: 36.29 mm
